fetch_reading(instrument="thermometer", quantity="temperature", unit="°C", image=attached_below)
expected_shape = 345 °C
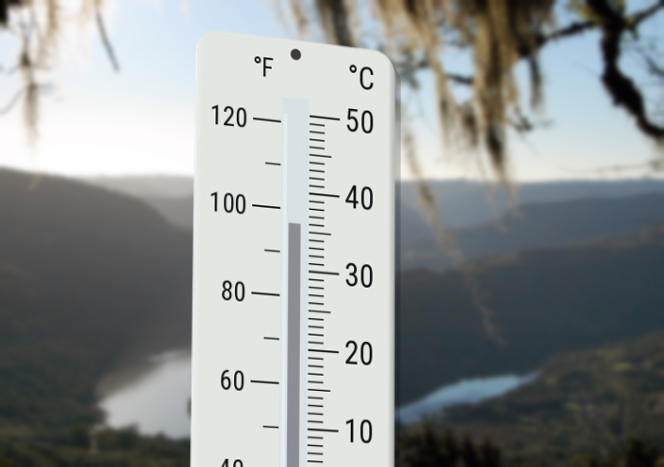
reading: 36 °C
